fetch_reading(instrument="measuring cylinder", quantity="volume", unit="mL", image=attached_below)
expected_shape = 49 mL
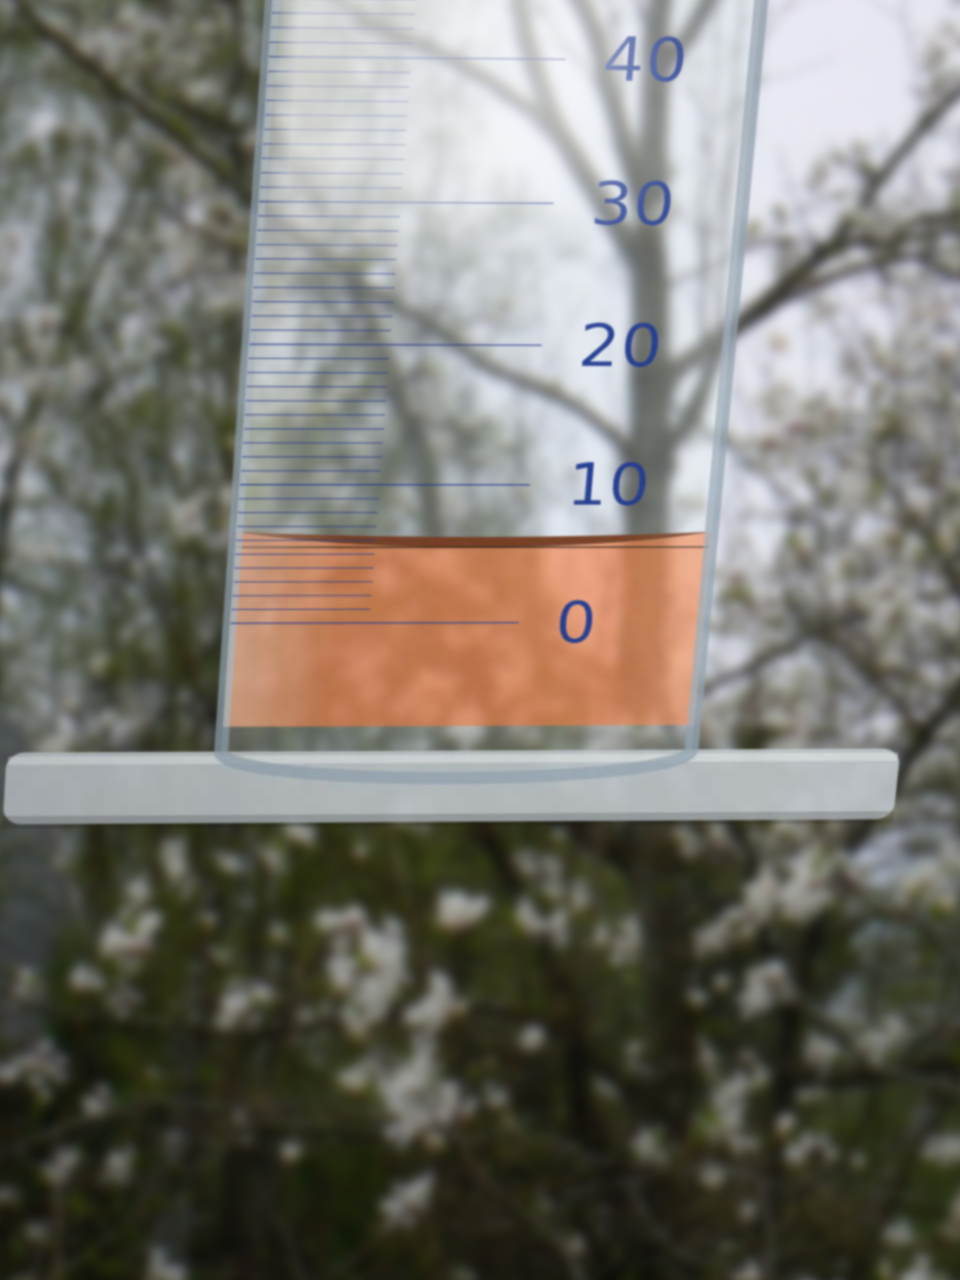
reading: 5.5 mL
